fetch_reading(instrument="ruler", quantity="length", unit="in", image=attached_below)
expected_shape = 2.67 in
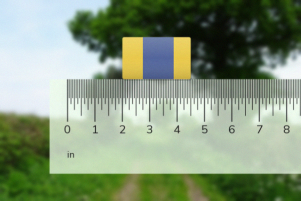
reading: 2.5 in
